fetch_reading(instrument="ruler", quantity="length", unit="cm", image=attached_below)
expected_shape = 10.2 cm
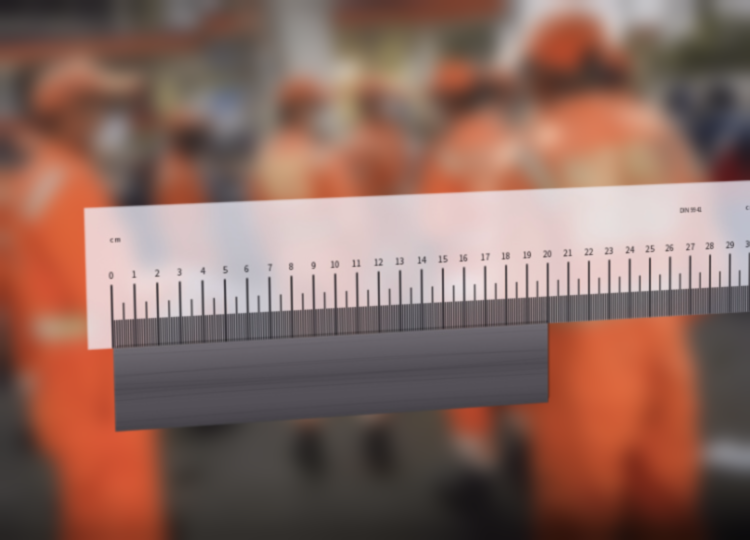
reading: 20 cm
